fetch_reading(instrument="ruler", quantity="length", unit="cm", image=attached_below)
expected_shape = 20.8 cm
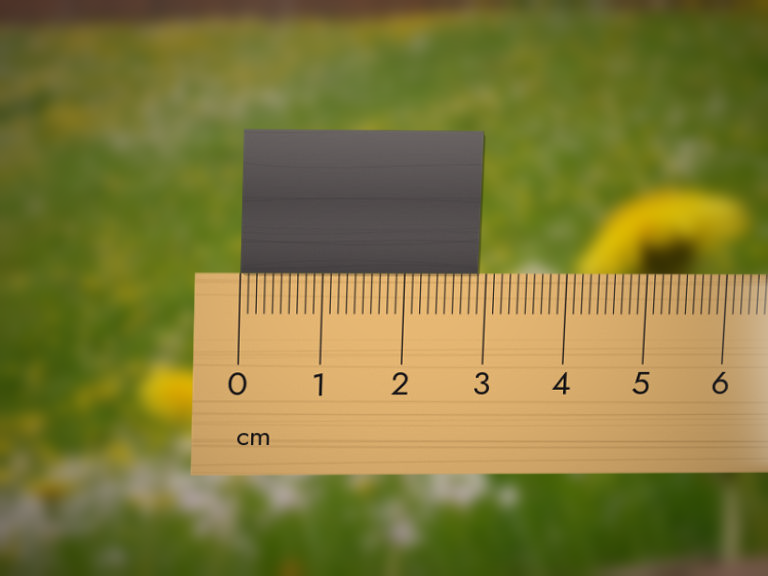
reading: 2.9 cm
